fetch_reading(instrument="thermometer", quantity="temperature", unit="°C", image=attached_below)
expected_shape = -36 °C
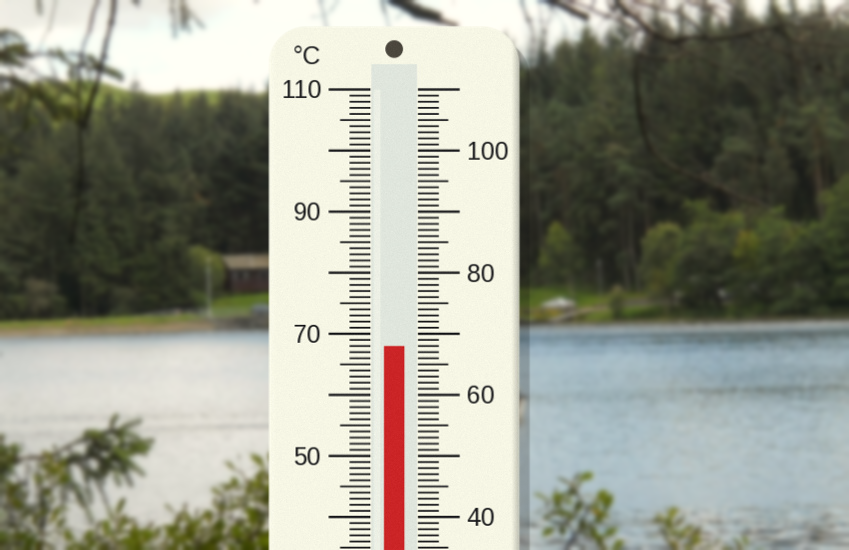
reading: 68 °C
